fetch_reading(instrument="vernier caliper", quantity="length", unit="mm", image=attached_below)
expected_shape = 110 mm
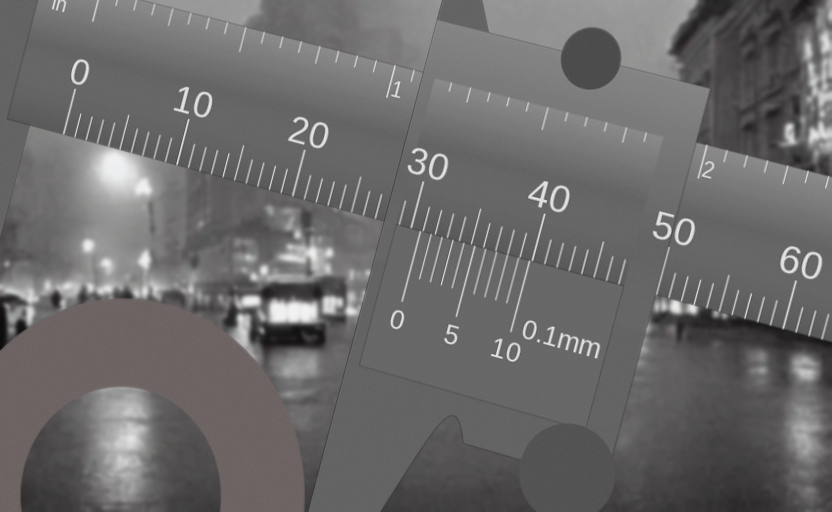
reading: 30.8 mm
